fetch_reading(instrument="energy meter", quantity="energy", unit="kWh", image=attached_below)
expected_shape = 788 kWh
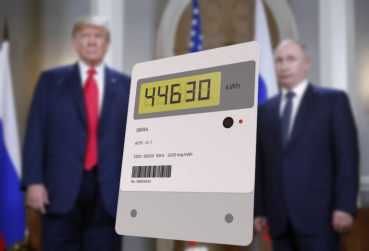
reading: 44630 kWh
